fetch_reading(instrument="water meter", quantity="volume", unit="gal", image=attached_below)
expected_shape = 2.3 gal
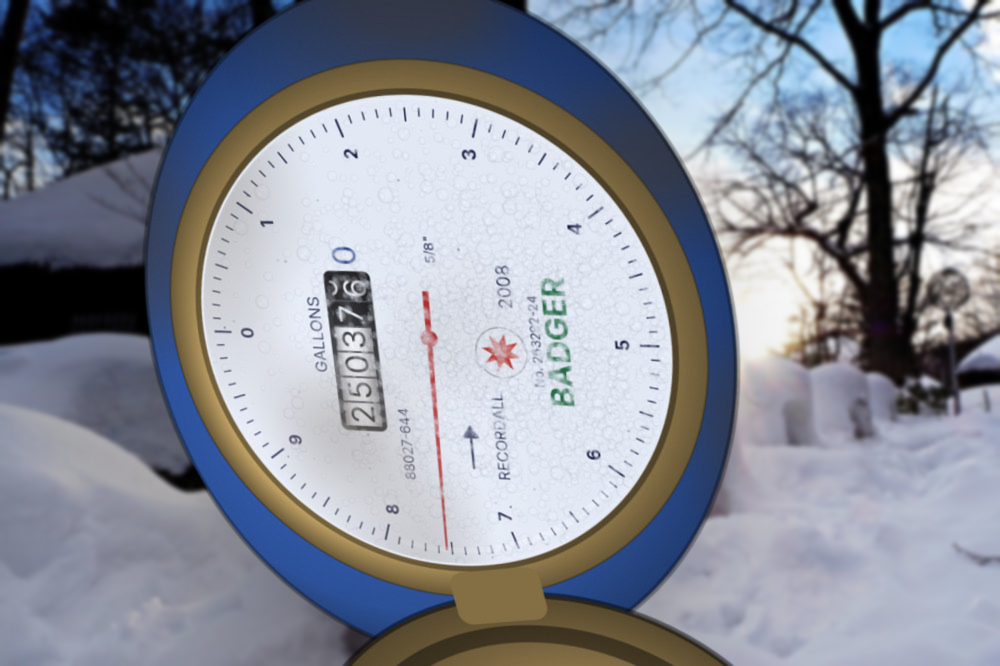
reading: 2503757.5 gal
